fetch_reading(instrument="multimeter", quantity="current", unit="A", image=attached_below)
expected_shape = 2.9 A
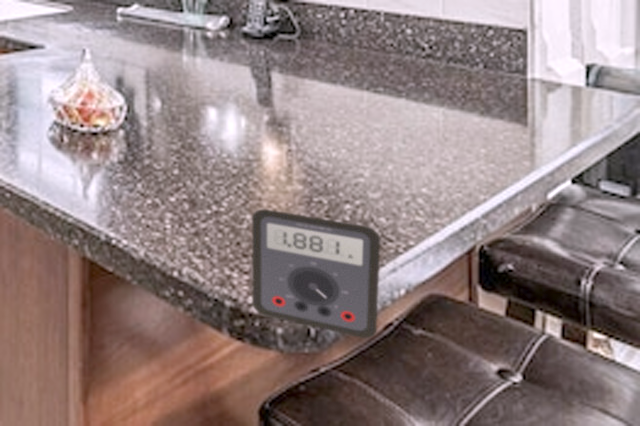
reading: 1.881 A
